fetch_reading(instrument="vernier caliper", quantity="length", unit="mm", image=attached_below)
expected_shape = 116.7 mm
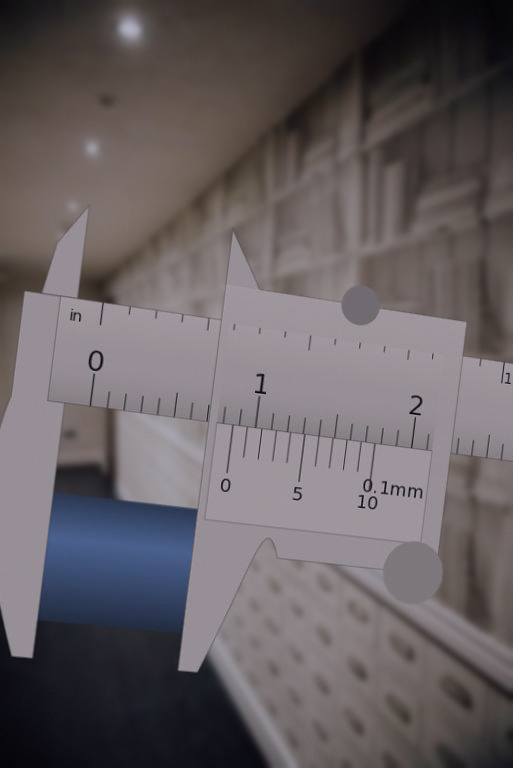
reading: 8.6 mm
